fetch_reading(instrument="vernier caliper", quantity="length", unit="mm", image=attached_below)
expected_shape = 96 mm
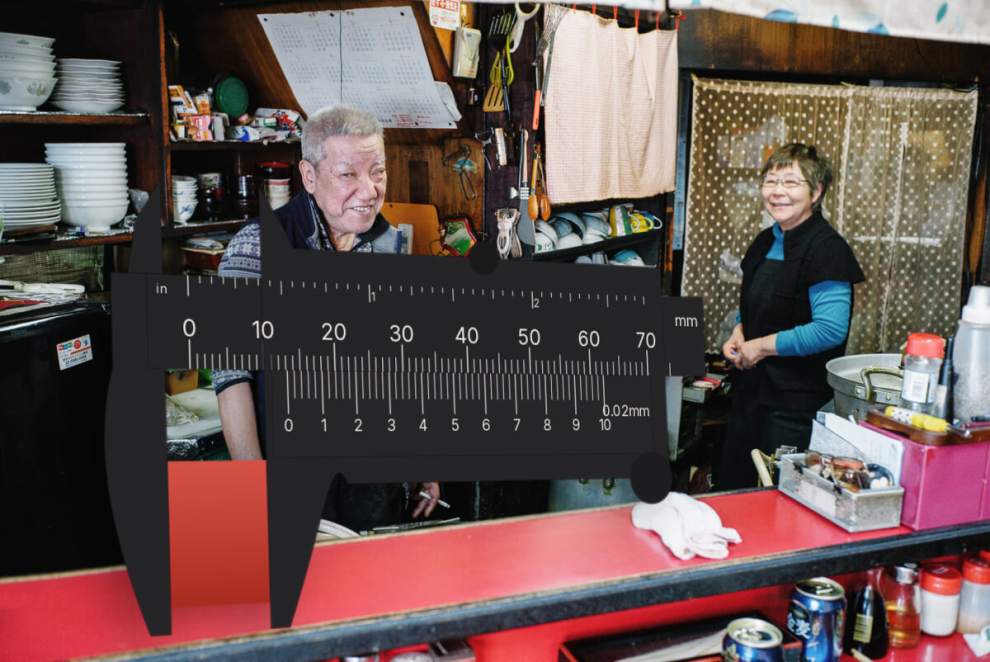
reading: 13.2 mm
